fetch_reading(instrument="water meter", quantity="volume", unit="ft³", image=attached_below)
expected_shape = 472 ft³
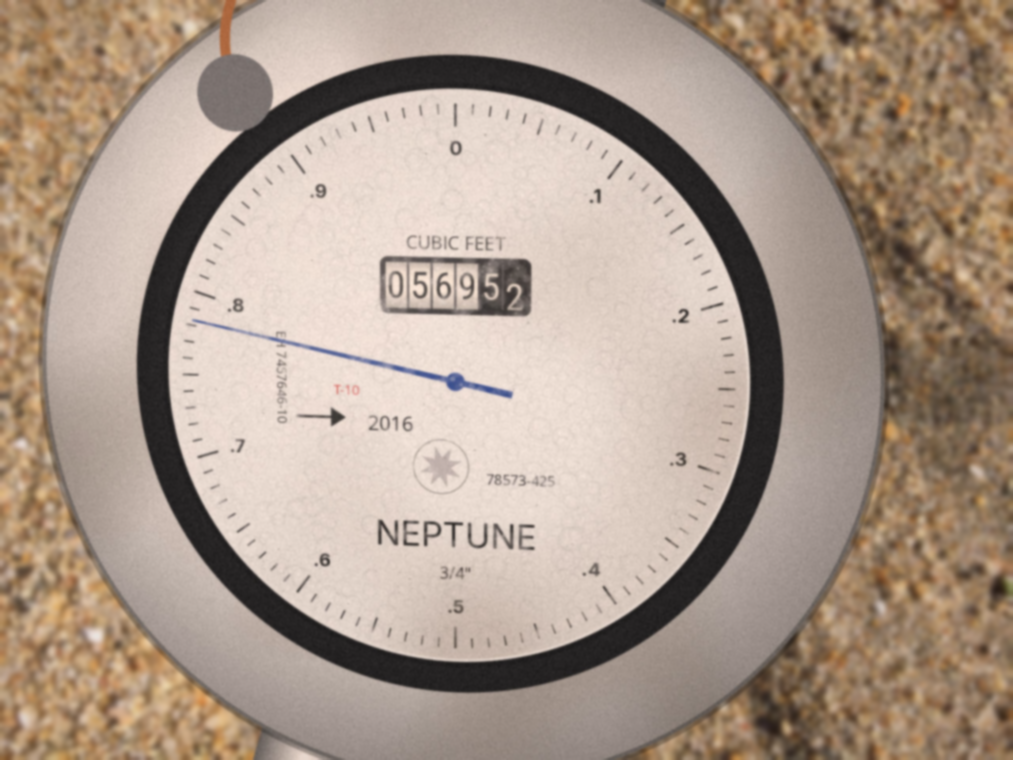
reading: 56951.78 ft³
